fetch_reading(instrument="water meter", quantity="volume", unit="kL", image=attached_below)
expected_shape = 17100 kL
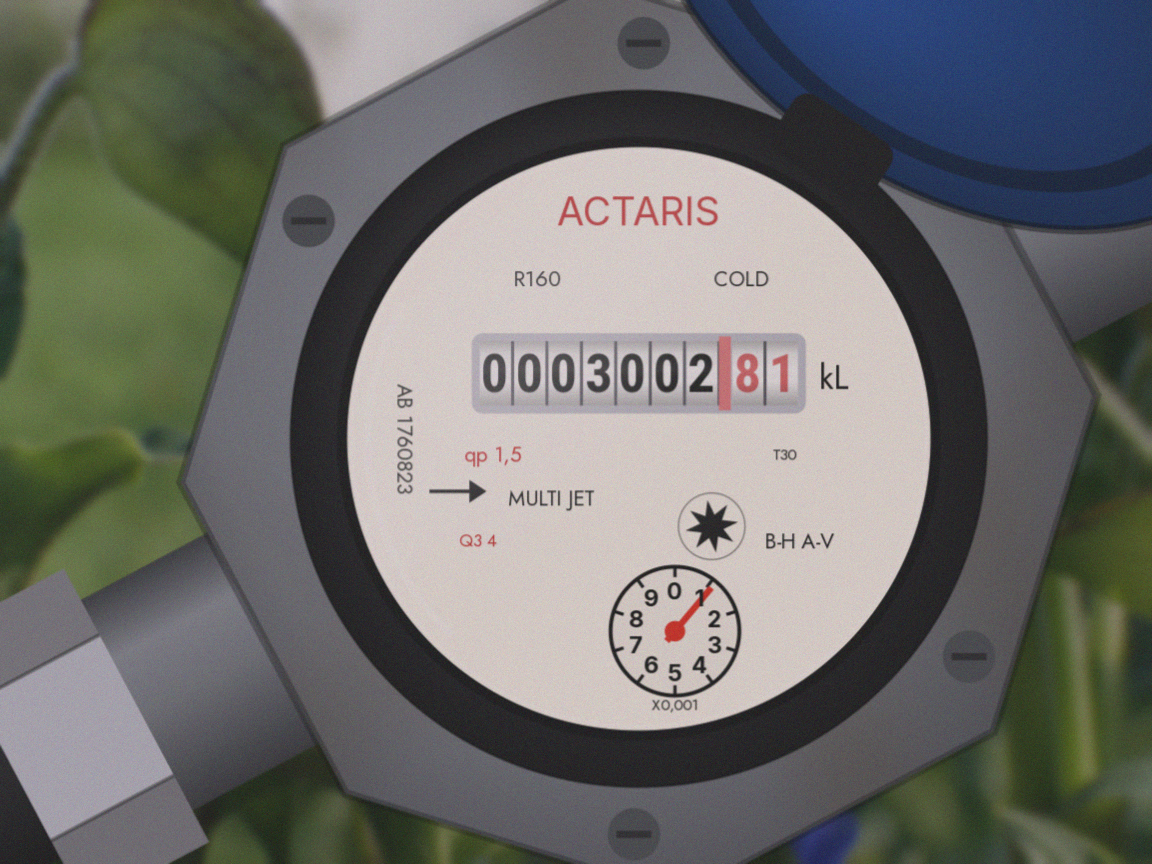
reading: 3002.811 kL
